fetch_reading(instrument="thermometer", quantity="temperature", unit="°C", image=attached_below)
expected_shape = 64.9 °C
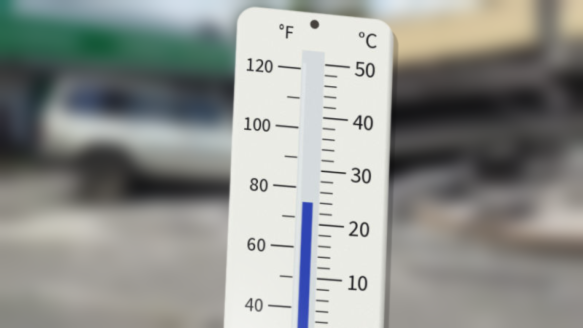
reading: 24 °C
